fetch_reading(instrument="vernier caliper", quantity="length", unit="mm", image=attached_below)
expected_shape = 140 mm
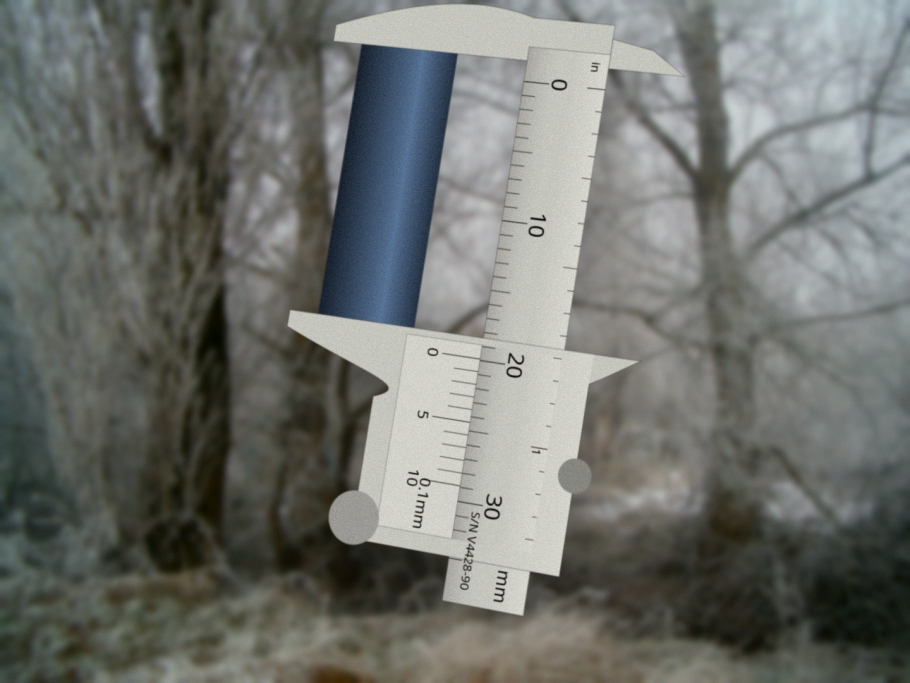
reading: 19.9 mm
